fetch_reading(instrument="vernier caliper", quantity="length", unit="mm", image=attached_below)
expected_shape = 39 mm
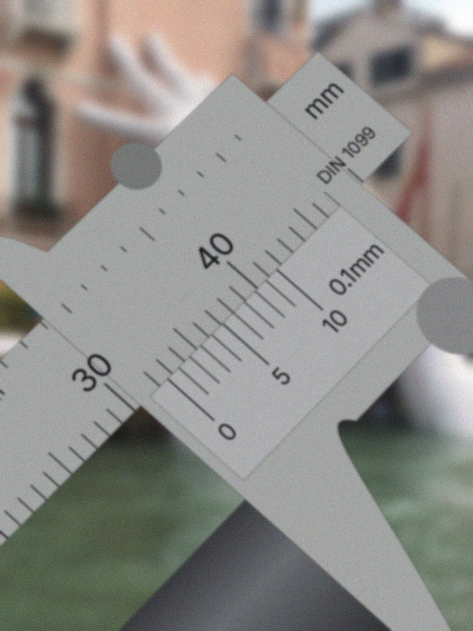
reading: 32.6 mm
